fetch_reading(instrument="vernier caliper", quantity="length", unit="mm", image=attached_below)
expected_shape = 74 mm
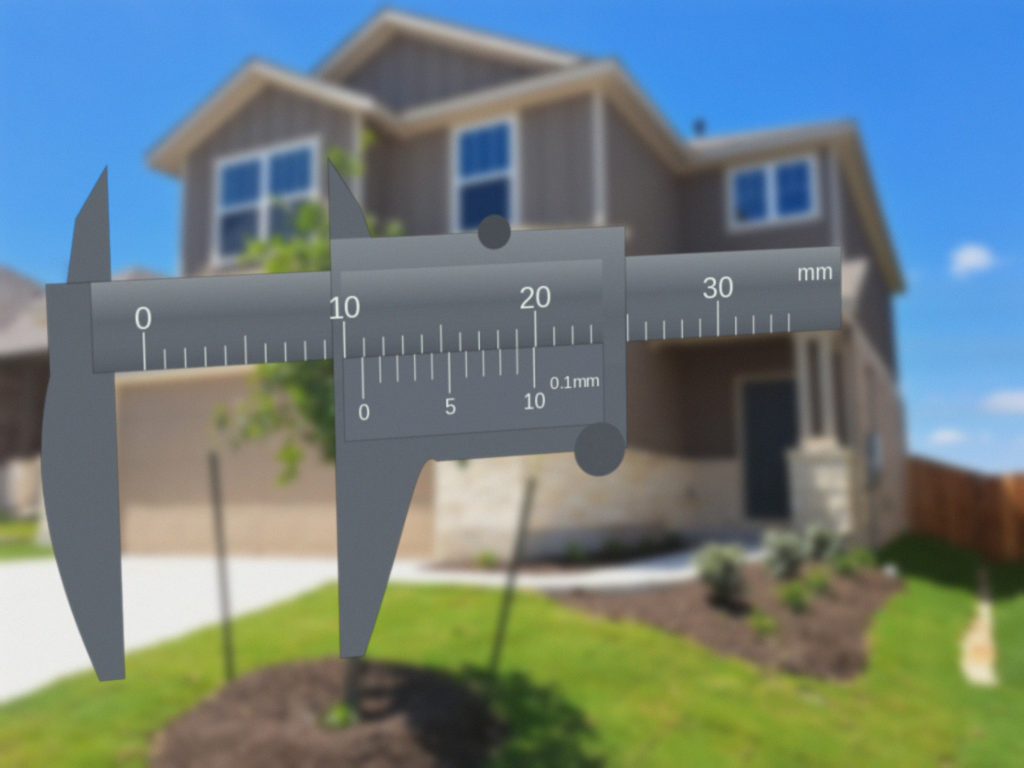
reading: 10.9 mm
